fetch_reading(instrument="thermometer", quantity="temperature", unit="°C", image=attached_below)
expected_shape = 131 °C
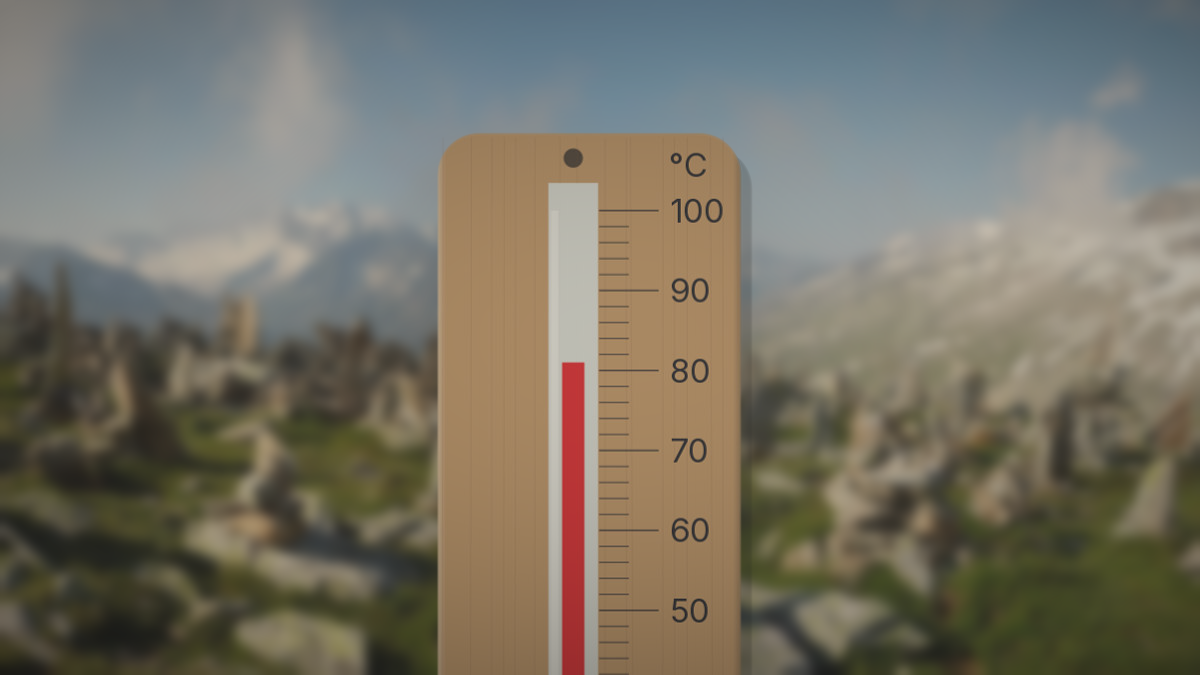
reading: 81 °C
